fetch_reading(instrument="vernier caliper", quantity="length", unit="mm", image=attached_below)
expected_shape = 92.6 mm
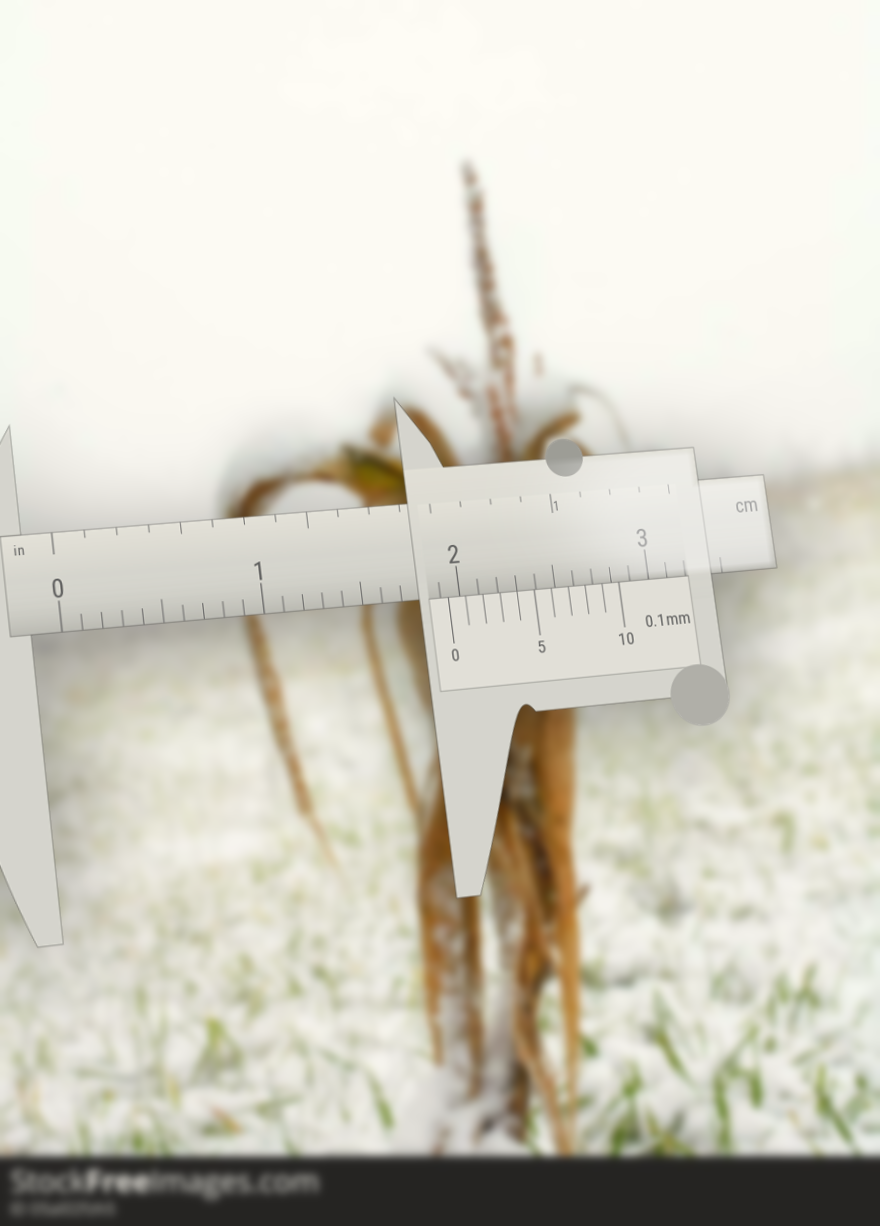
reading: 19.4 mm
